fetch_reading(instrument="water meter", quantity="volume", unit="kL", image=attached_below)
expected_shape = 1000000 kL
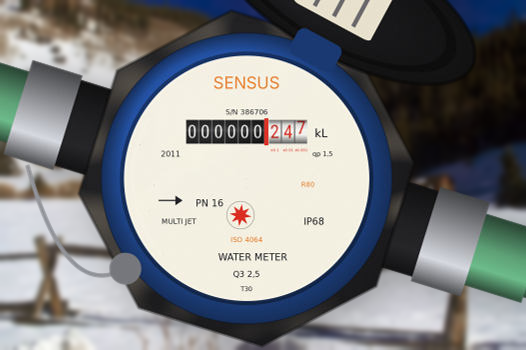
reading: 0.247 kL
